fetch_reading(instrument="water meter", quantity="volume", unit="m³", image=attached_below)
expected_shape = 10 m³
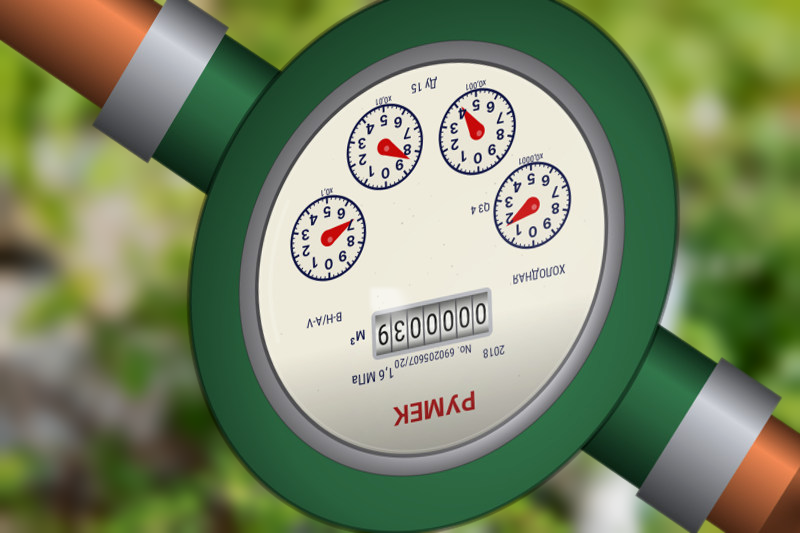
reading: 39.6841 m³
